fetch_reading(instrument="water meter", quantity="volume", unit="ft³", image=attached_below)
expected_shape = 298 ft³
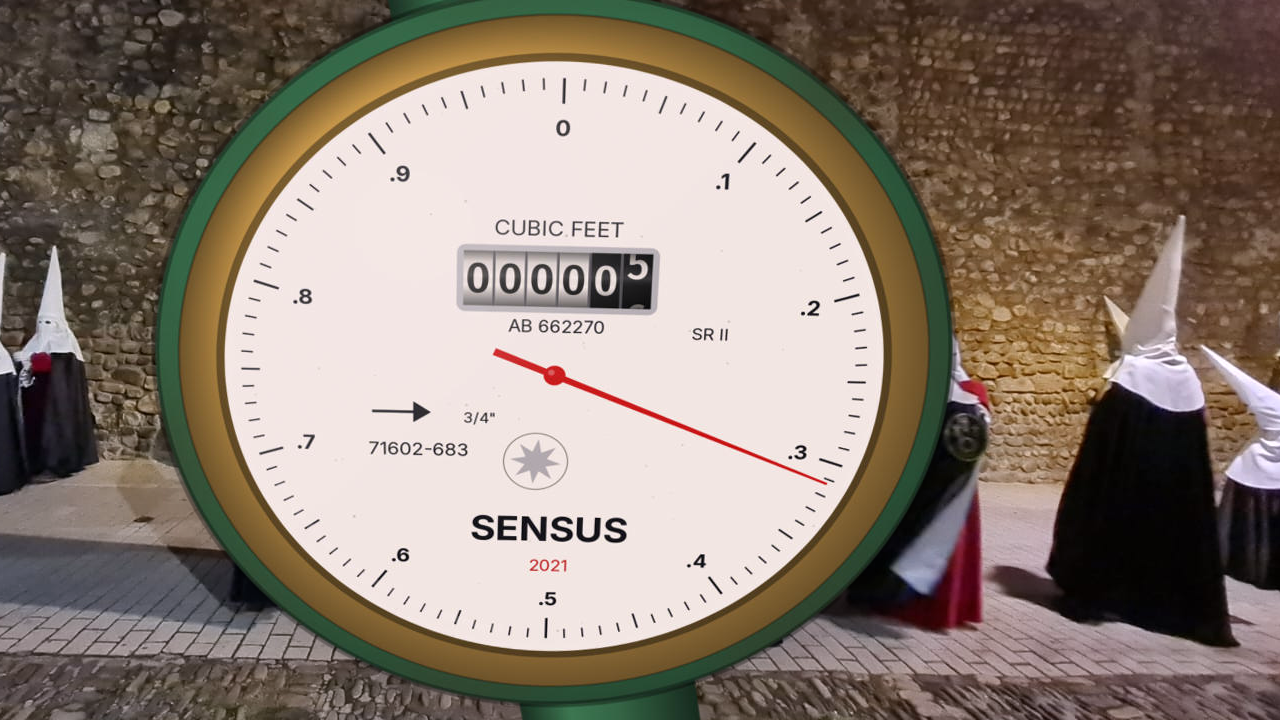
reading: 5.31 ft³
